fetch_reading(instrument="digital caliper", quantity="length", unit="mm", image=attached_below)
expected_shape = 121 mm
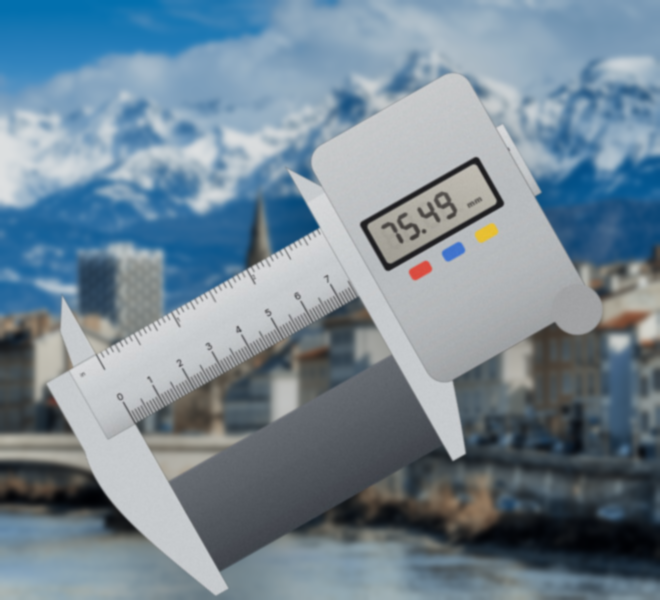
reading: 75.49 mm
